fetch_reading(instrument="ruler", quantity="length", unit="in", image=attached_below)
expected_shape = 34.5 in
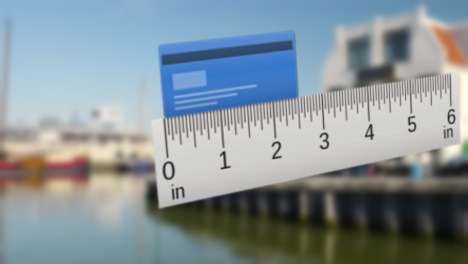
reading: 2.5 in
